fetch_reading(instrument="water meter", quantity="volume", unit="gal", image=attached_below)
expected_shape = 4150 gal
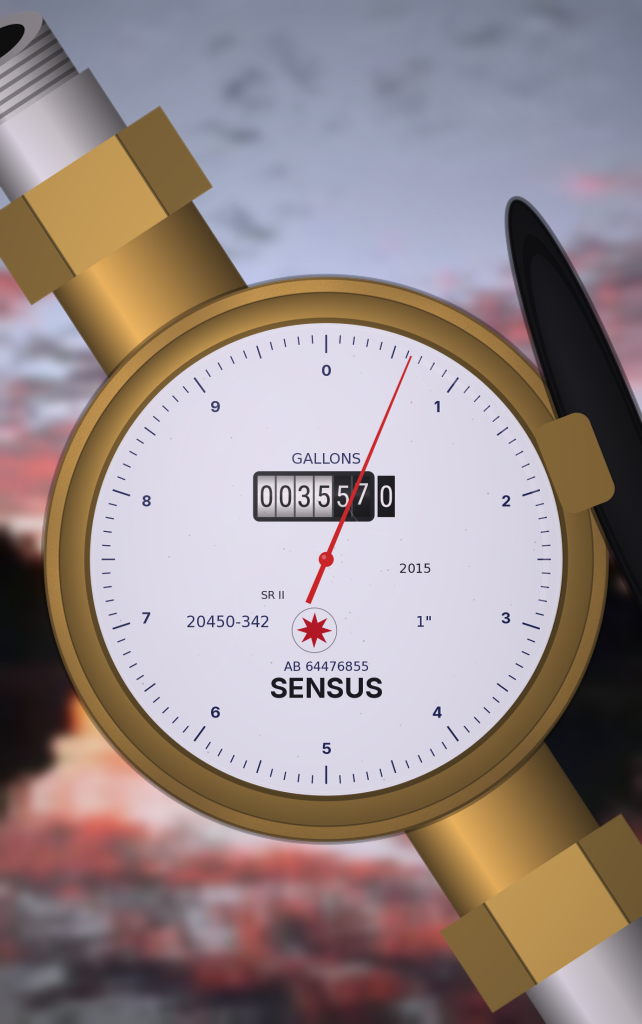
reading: 35570.6 gal
